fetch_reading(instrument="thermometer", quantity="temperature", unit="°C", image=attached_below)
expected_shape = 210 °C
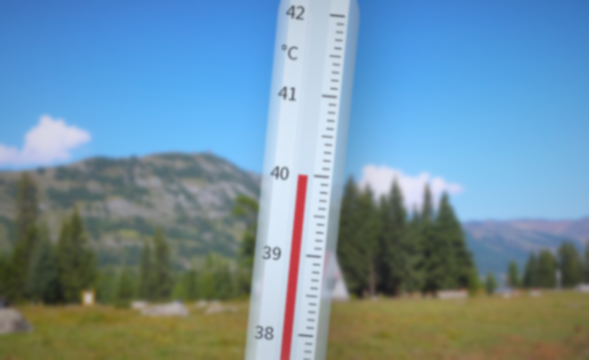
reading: 40 °C
